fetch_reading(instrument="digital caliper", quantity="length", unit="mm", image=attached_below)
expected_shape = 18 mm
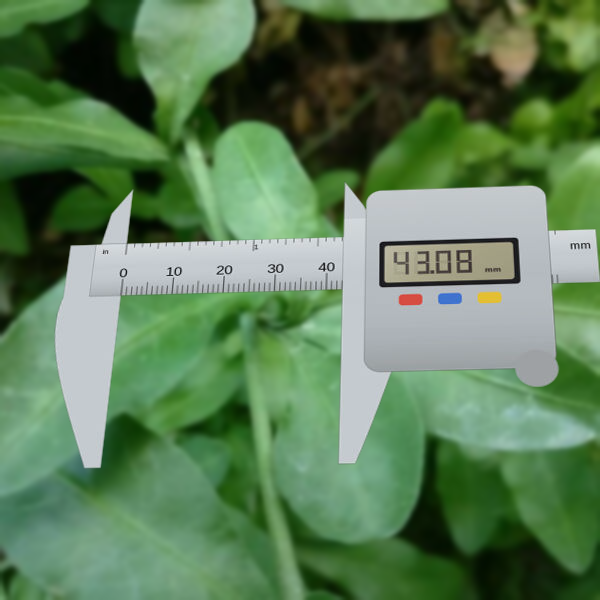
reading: 43.08 mm
